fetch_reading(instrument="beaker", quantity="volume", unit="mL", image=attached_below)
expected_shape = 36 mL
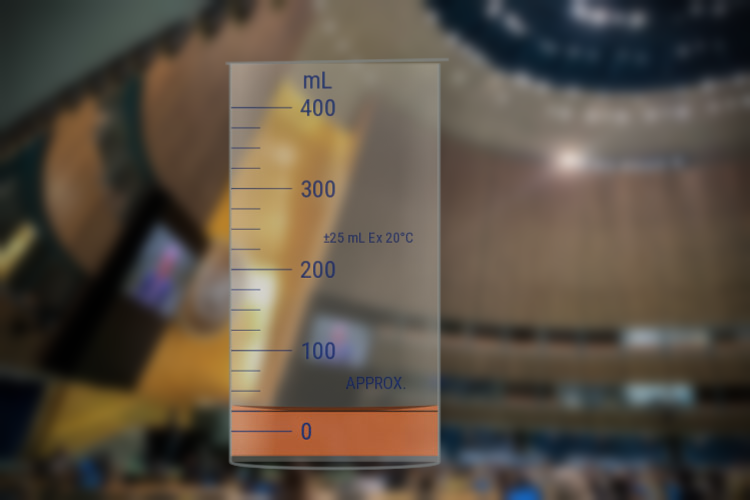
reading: 25 mL
